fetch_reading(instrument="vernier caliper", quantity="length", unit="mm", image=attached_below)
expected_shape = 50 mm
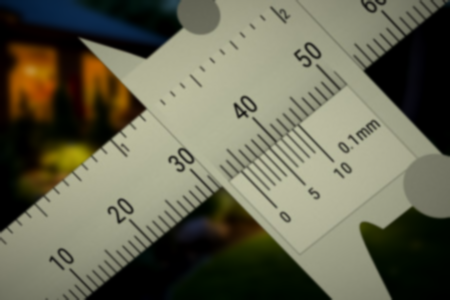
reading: 34.4 mm
